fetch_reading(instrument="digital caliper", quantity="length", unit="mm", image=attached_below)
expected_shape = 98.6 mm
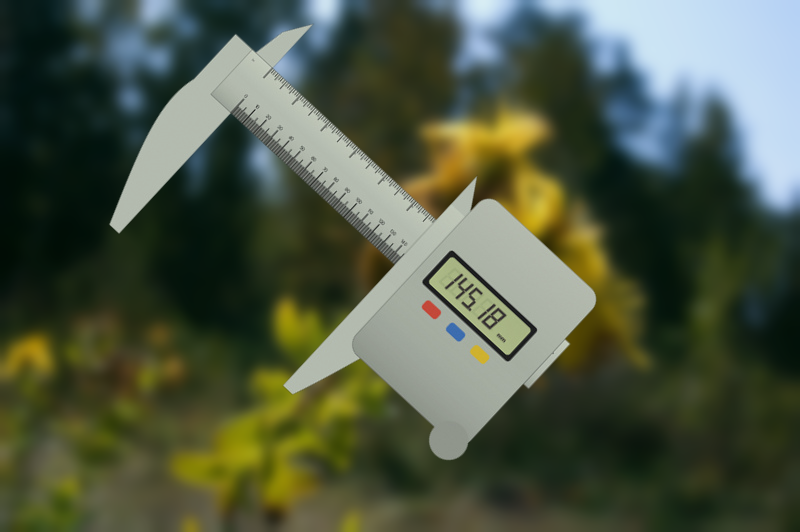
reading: 145.18 mm
